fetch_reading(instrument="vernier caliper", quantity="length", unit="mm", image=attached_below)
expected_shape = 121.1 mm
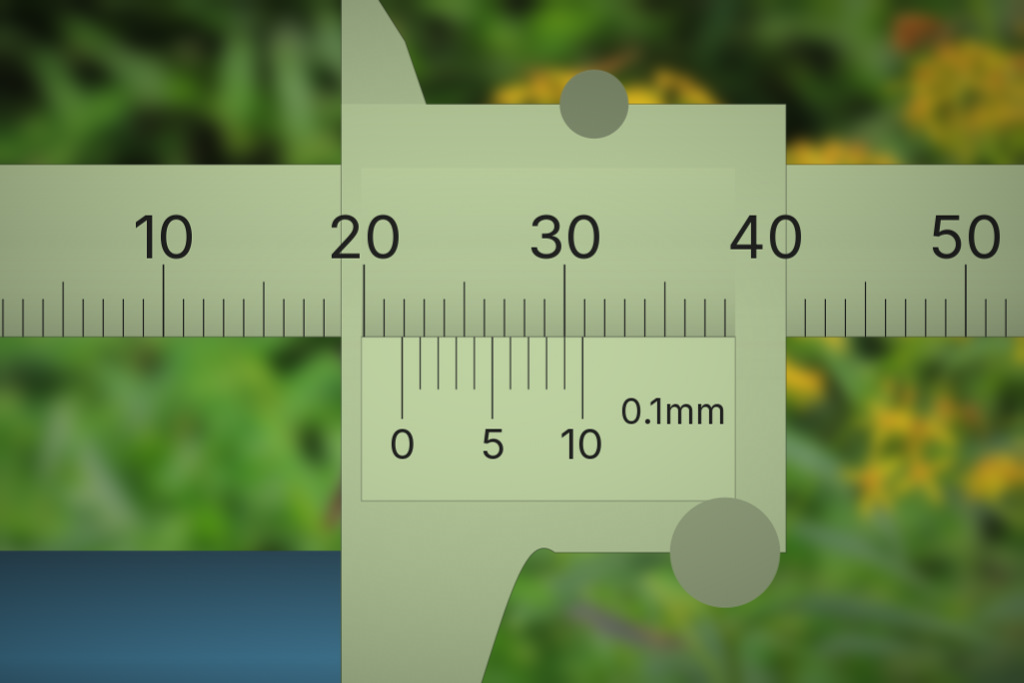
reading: 21.9 mm
